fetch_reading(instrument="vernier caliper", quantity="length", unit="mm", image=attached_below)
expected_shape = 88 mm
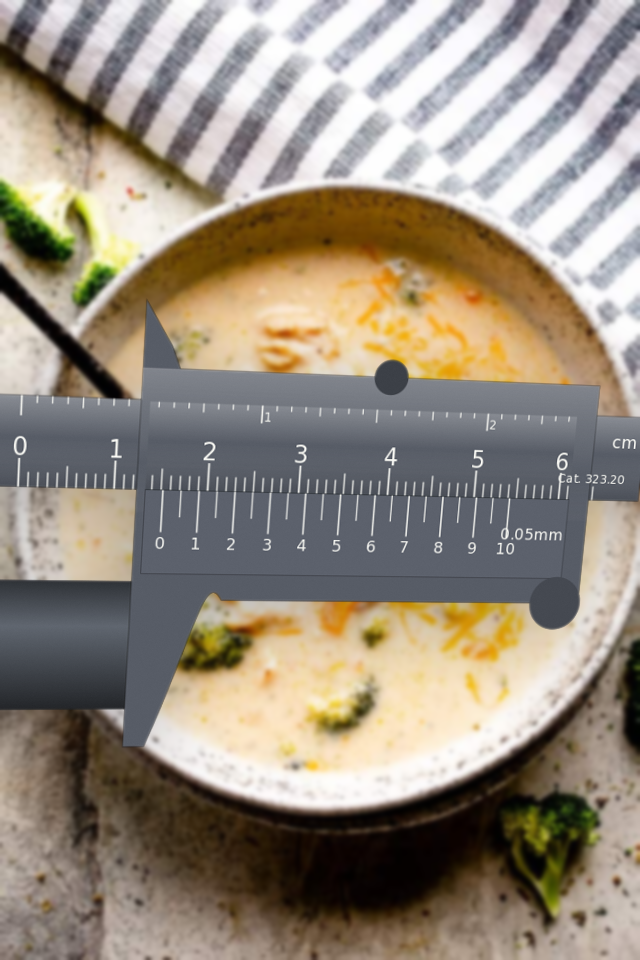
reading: 15.2 mm
